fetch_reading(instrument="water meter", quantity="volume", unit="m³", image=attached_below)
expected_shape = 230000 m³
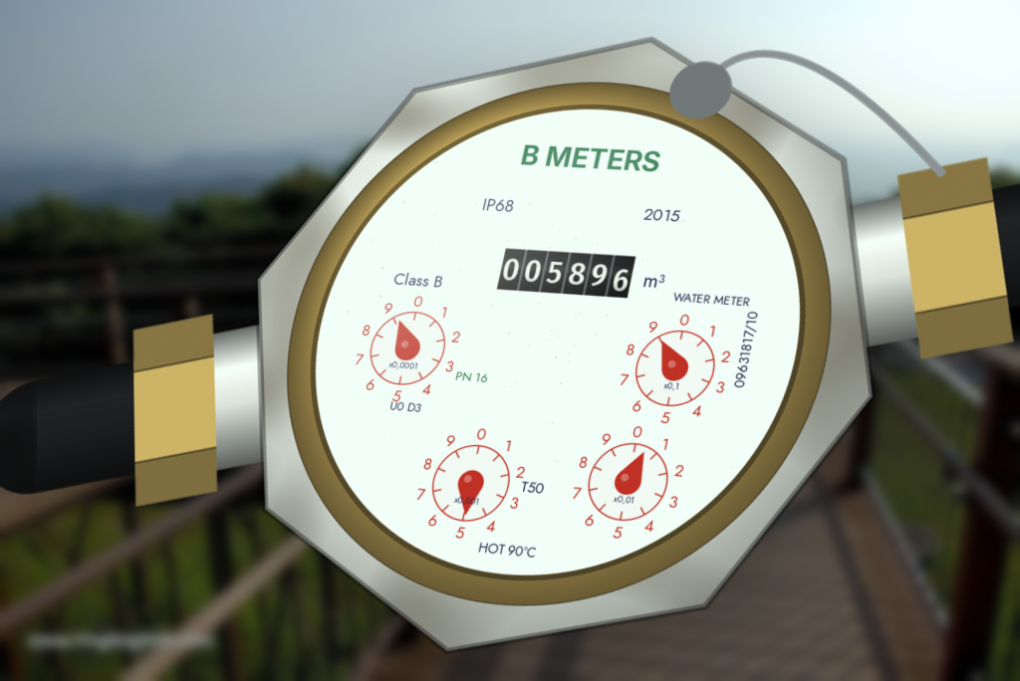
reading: 5895.9049 m³
